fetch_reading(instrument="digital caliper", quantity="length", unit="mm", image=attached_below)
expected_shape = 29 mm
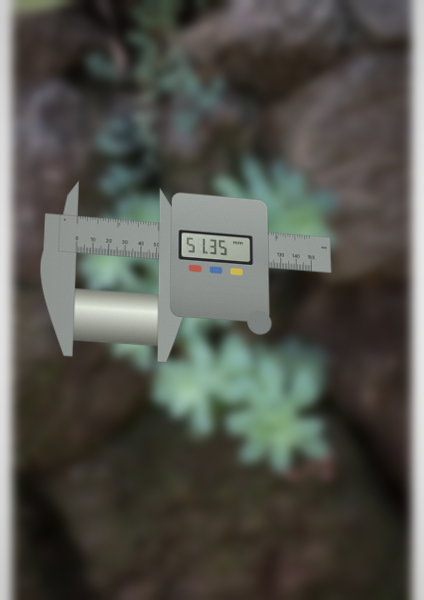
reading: 51.35 mm
